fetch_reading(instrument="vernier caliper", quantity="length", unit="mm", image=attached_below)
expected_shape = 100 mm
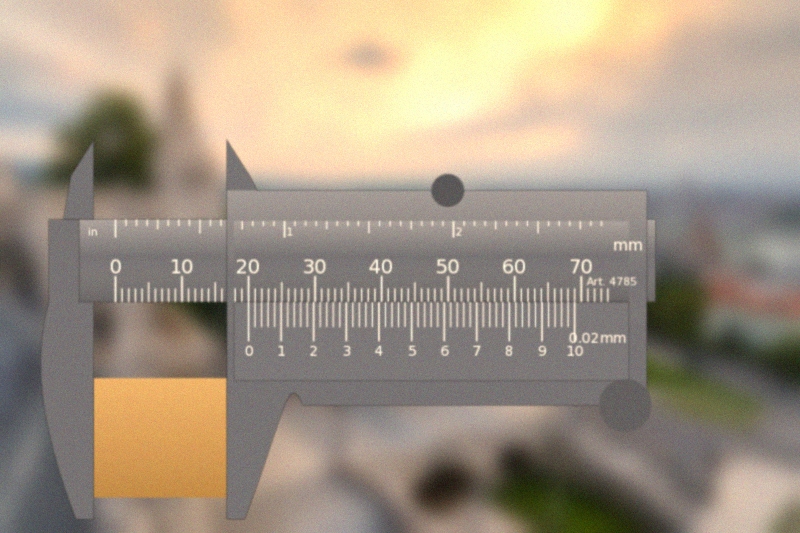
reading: 20.0 mm
